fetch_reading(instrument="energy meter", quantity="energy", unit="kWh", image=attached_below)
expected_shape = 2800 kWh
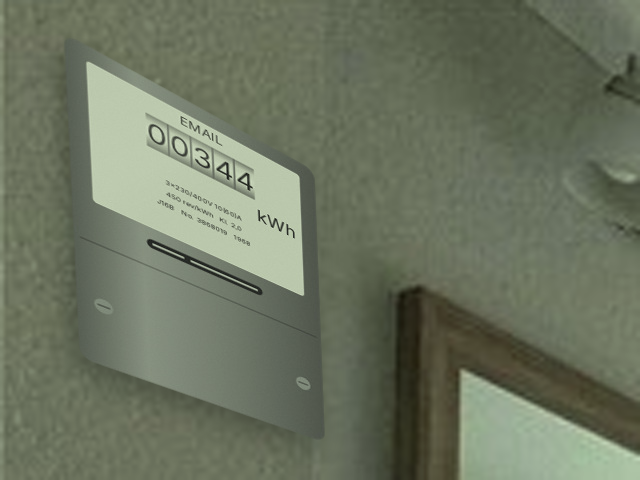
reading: 344 kWh
